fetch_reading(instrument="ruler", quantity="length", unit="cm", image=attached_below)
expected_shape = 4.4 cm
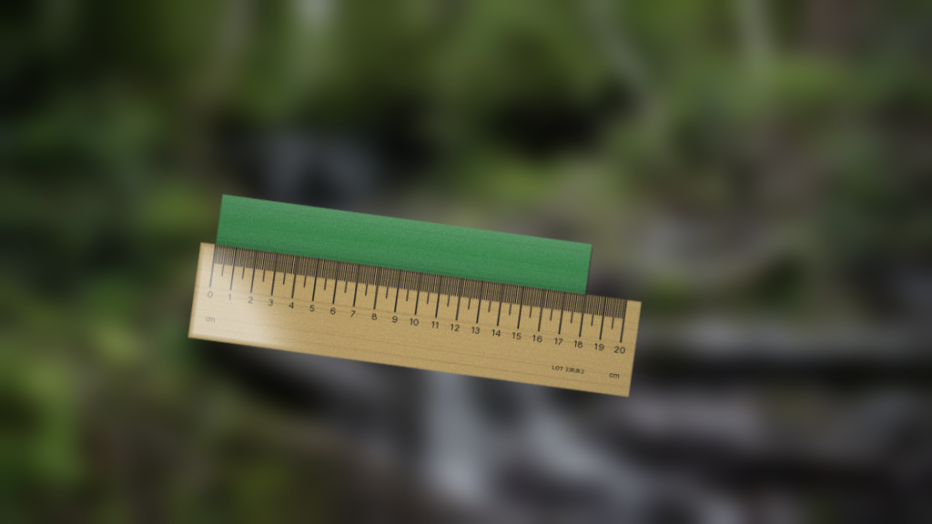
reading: 18 cm
